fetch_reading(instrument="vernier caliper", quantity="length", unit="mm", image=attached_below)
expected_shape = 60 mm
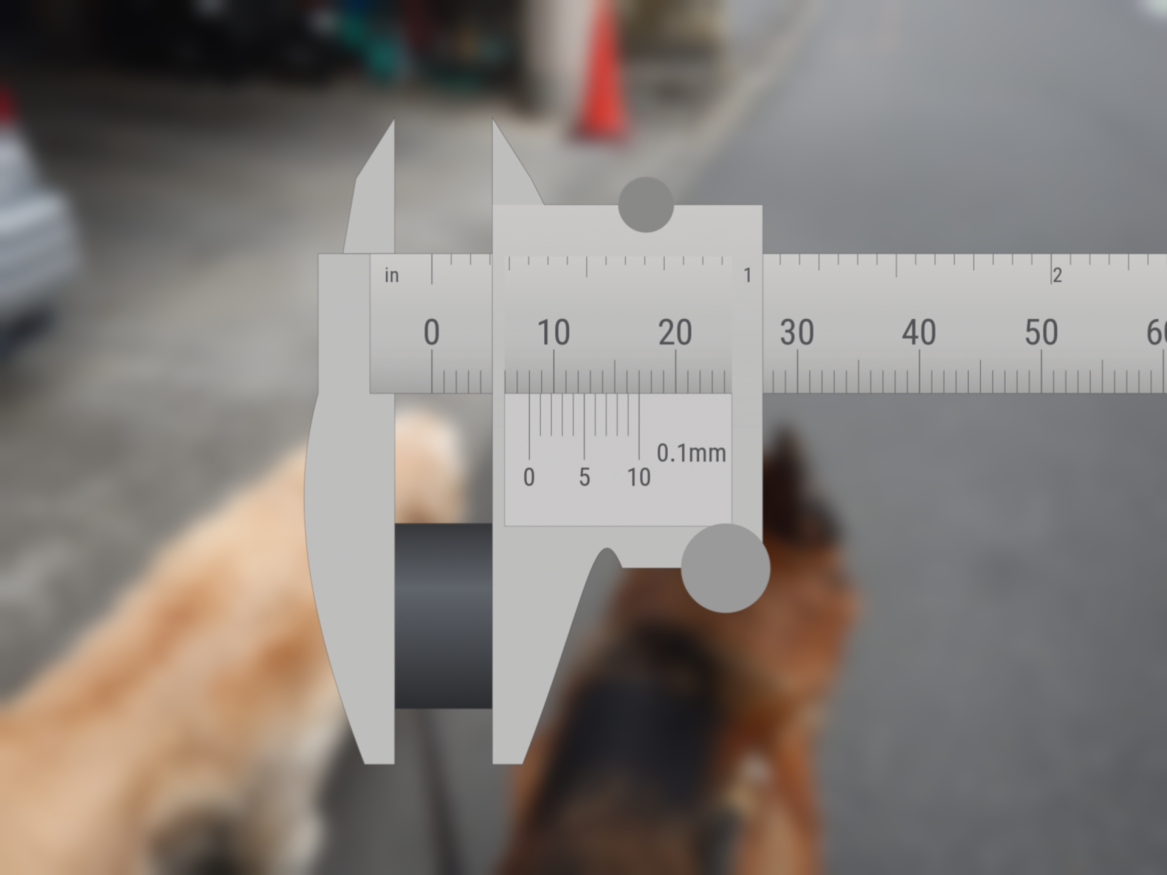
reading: 8.0 mm
